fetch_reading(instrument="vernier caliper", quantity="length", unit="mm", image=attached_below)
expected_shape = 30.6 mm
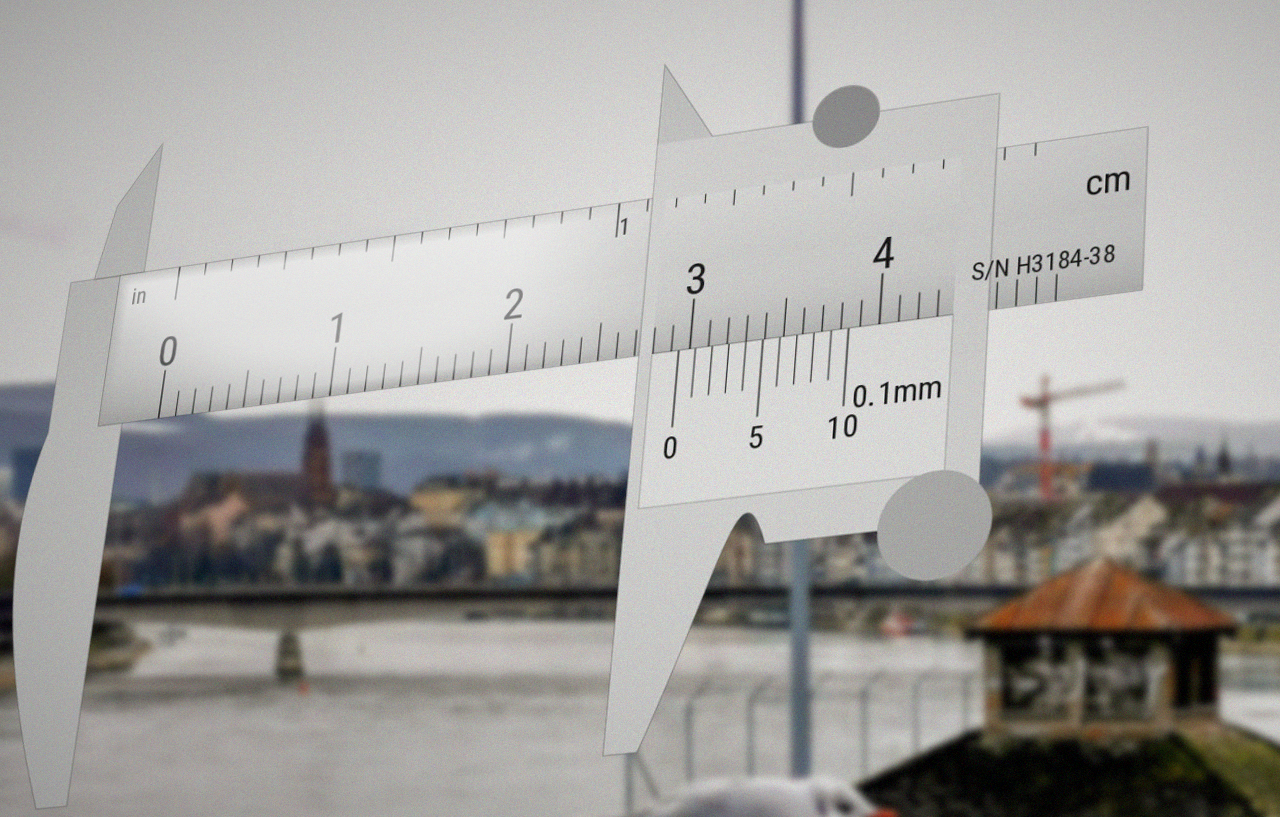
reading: 29.4 mm
